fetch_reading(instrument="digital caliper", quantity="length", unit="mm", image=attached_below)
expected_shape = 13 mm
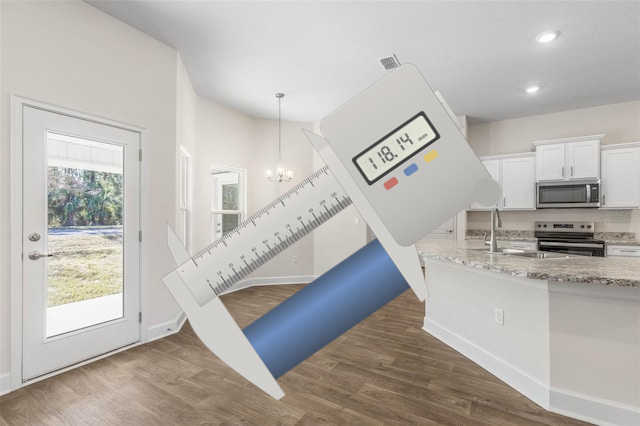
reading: 118.14 mm
